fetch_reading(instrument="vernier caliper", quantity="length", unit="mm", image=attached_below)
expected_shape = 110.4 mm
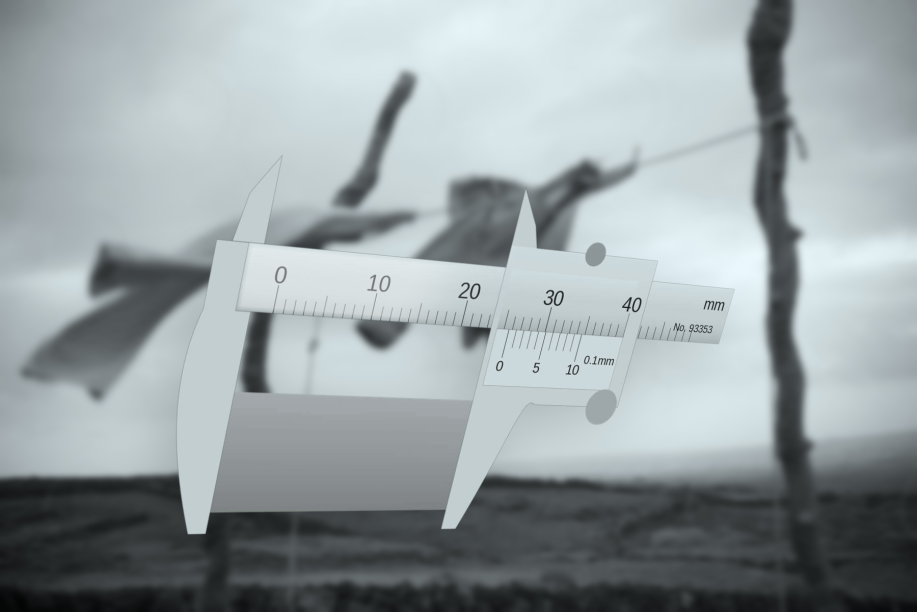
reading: 25.6 mm
